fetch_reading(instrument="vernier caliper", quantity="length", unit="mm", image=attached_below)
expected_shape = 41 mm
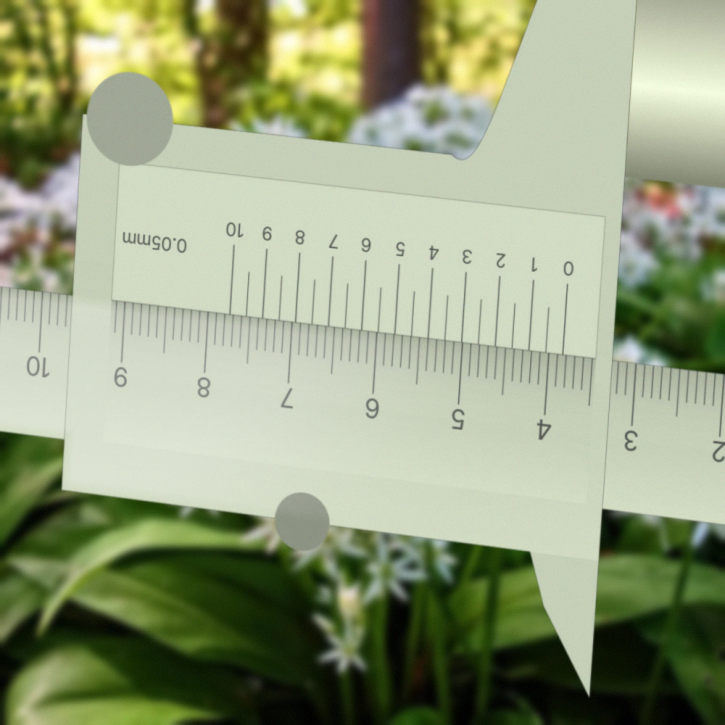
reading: 38.4 mm
